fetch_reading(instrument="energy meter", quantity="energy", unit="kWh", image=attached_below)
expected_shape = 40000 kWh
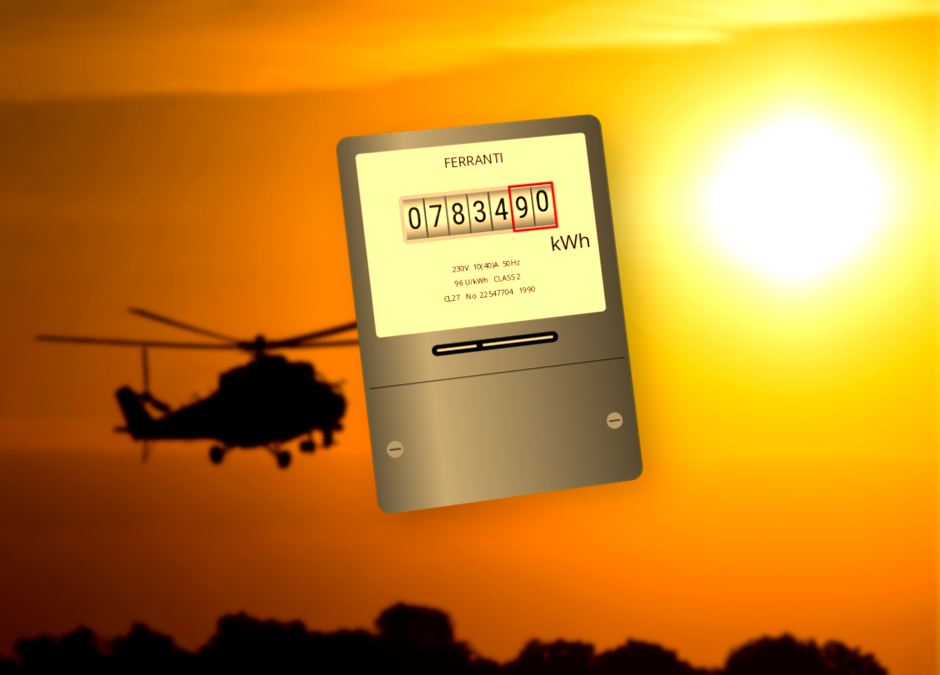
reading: 7834.90 kWh
